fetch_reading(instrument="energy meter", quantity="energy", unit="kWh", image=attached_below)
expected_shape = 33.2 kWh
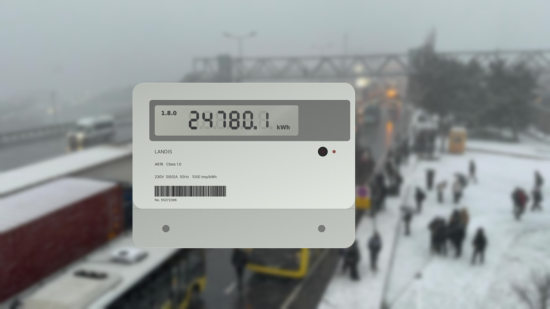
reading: 24780.1 kWh
